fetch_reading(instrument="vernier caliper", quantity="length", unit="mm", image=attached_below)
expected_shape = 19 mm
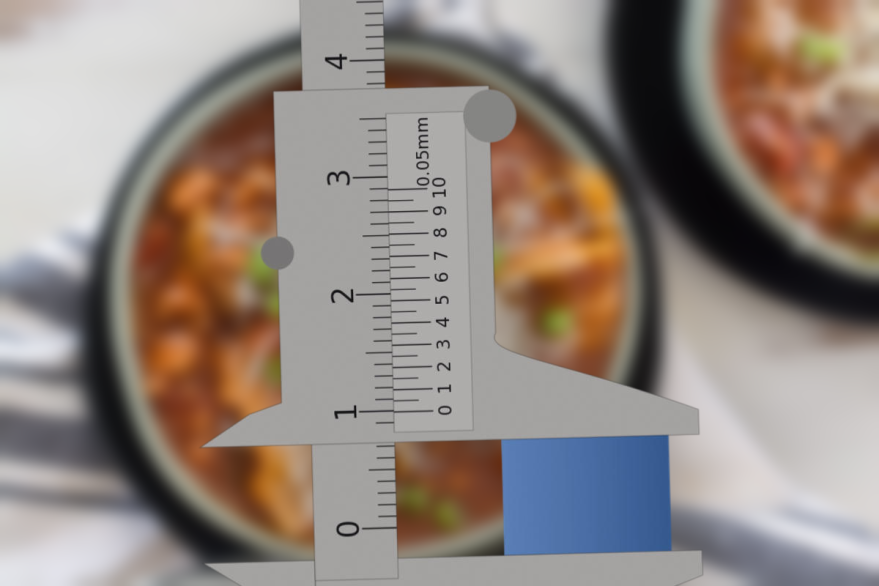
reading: 9.9 mm
